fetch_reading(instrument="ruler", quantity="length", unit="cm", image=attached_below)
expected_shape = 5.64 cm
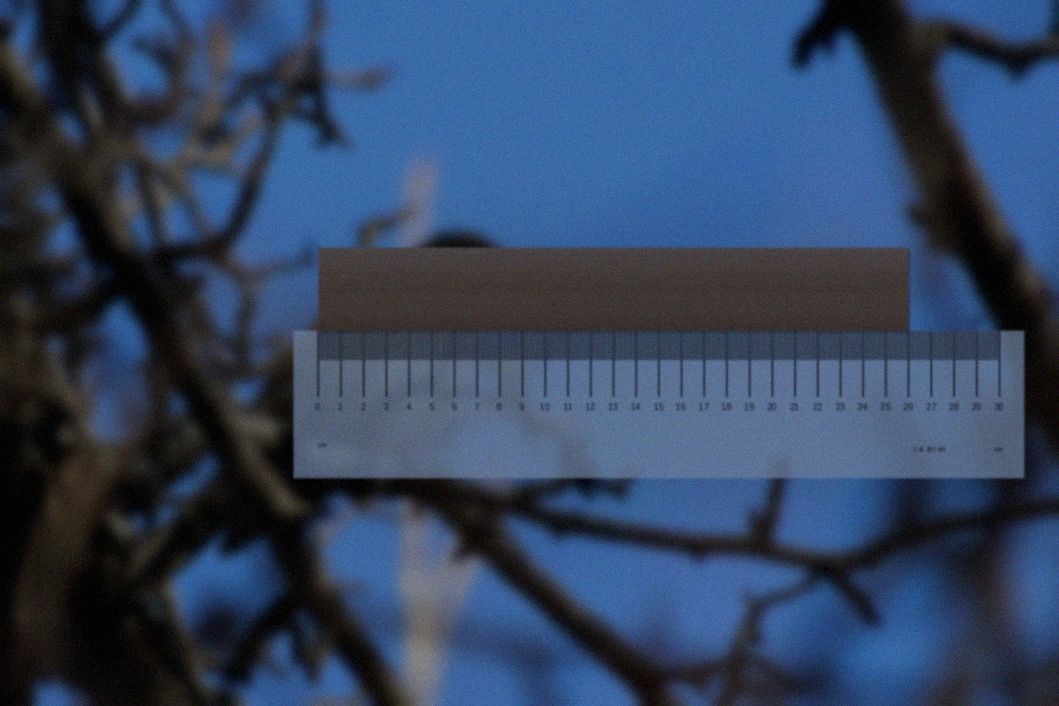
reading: 26 cm
